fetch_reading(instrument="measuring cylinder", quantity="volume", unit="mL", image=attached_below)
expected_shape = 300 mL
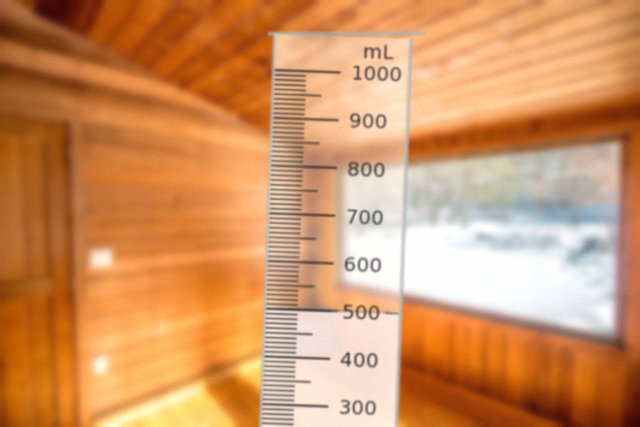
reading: 500 mL
